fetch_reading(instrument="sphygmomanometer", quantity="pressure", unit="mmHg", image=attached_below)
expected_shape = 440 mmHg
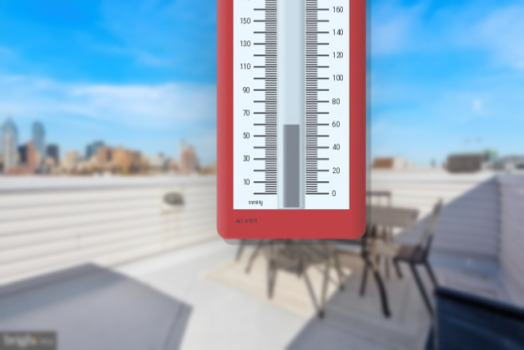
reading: 60 mmHg
